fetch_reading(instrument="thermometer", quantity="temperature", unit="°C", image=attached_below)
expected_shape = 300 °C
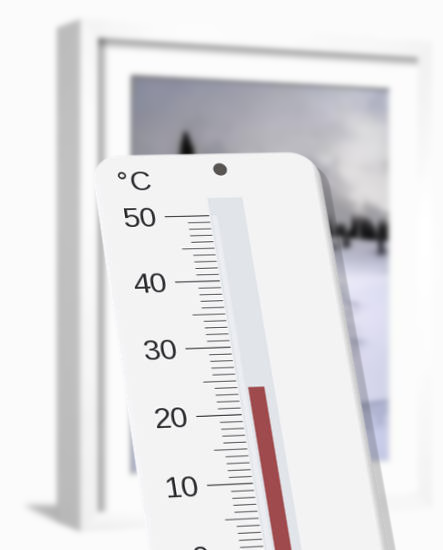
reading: 24 °C
